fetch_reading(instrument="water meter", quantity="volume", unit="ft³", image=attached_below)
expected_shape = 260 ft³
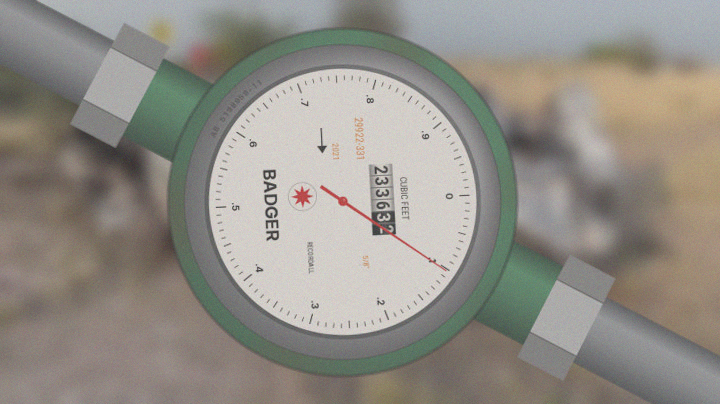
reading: 233632.10 ft³
